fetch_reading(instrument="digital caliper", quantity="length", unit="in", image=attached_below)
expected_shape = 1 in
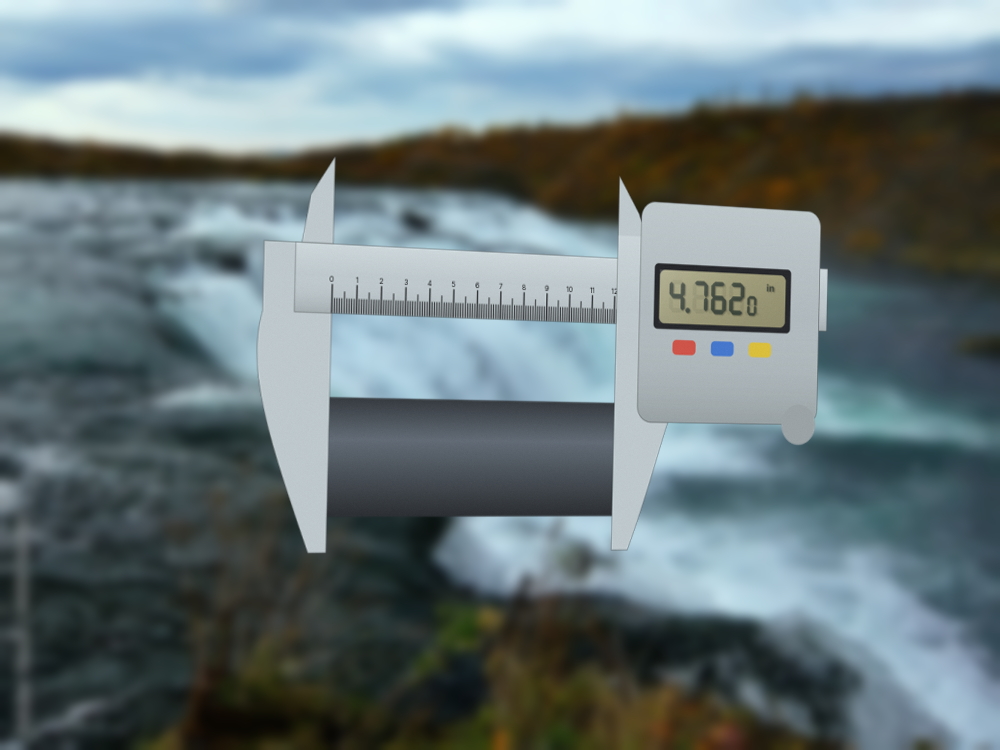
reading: 4.7620 in
